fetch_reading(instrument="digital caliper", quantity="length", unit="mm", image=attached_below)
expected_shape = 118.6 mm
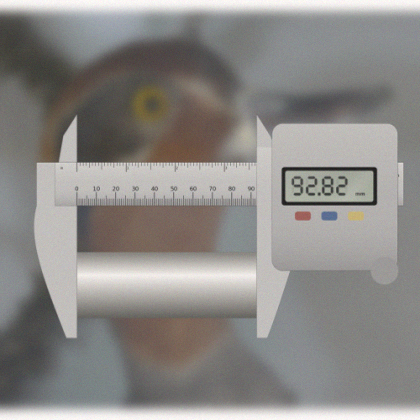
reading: 92.82 mm
